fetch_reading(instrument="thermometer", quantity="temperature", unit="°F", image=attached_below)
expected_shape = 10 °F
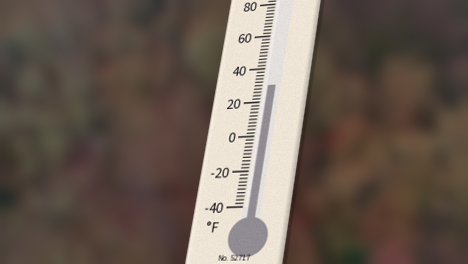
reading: 30 °F
